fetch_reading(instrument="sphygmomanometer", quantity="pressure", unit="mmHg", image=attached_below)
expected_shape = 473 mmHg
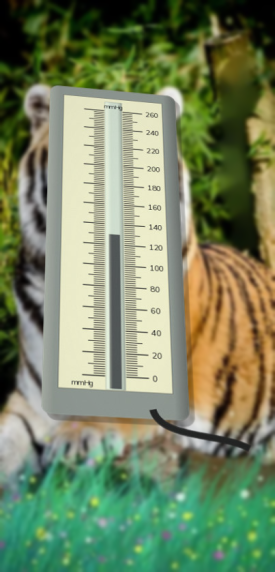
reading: 130 mmHg
